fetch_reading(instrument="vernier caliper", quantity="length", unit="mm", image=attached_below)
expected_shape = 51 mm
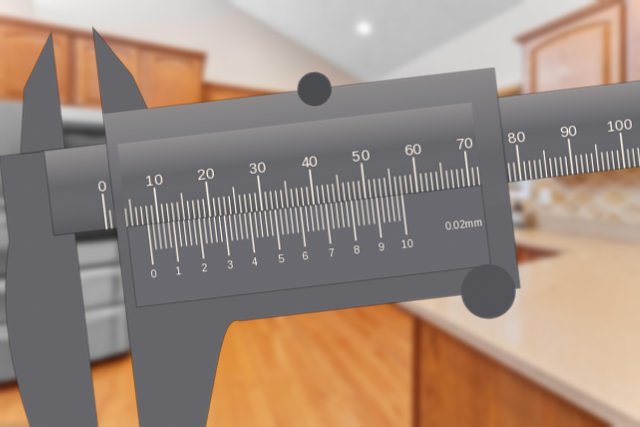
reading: 8.0 mm
